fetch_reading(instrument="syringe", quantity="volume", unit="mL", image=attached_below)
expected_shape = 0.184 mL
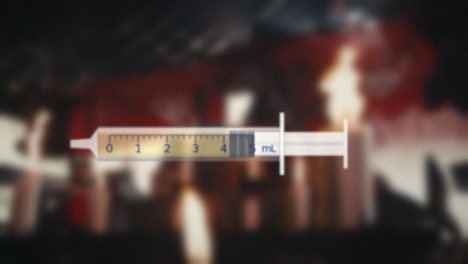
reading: 4.2 mL
